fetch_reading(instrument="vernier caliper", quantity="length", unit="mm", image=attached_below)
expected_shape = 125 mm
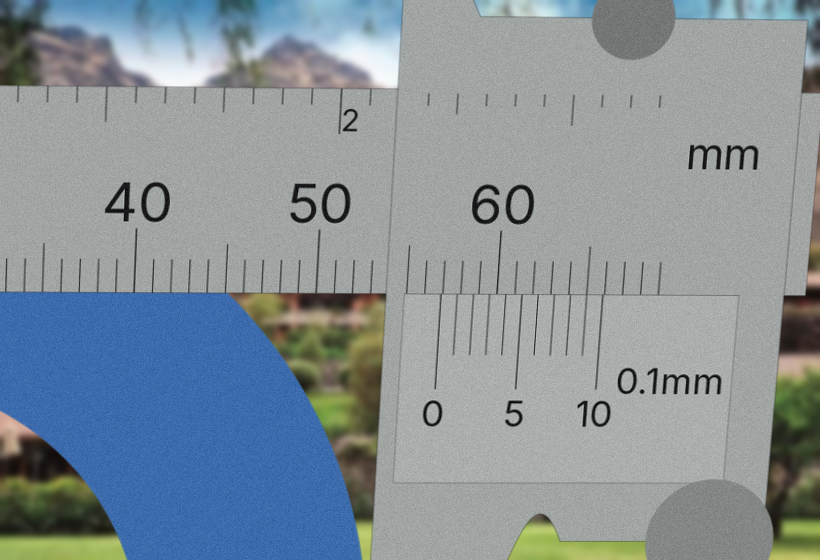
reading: 56.9 mm
